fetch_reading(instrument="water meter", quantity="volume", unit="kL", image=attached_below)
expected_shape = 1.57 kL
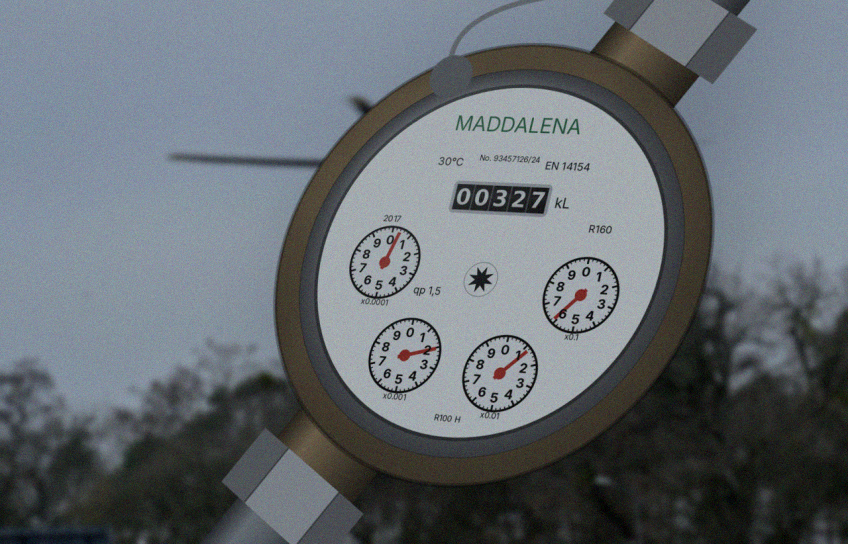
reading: 327.6120 kL
